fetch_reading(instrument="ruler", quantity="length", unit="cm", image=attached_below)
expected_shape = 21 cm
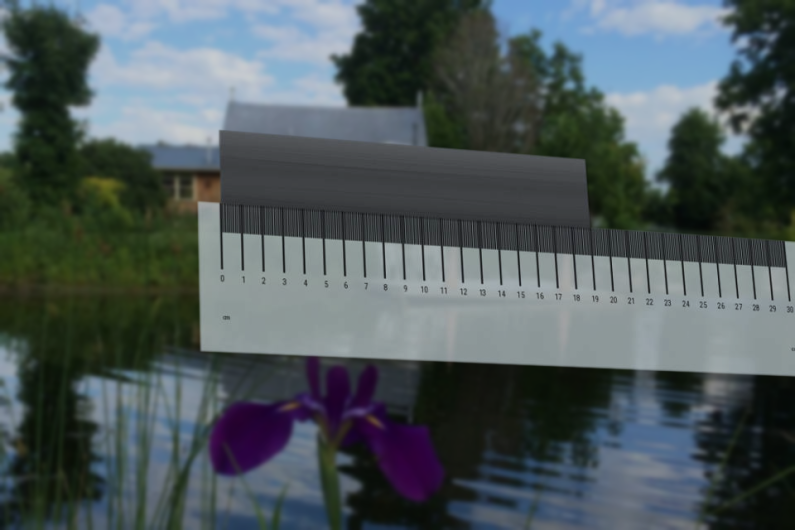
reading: 19 cm
